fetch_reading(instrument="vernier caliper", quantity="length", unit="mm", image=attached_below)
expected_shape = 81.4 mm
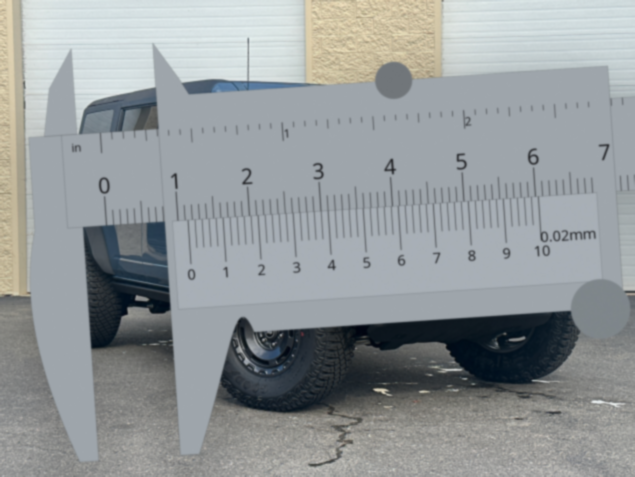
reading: 11.4 mm
